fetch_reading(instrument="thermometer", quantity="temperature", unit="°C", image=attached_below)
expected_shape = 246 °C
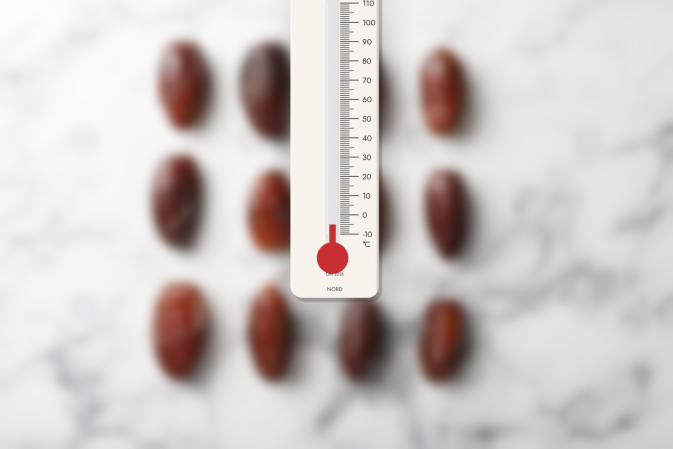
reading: -5 °C
